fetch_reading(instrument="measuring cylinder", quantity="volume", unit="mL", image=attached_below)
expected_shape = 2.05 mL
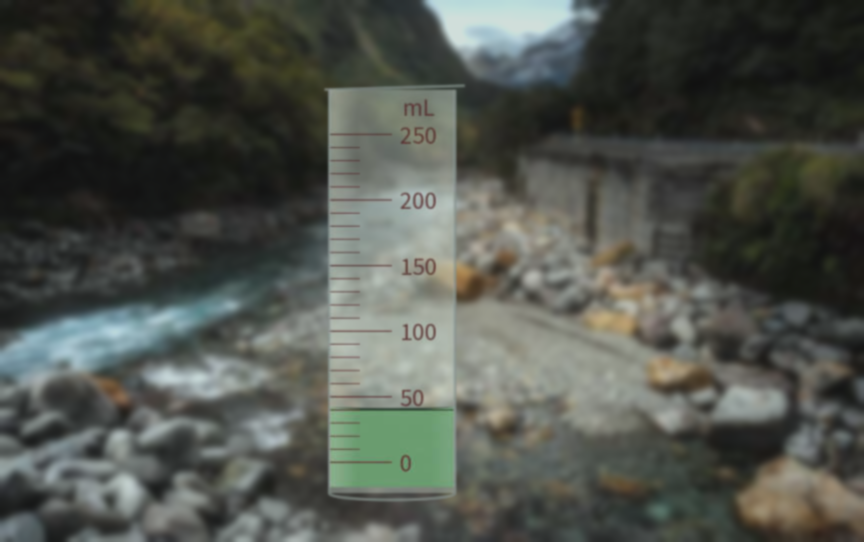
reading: 40 mL
